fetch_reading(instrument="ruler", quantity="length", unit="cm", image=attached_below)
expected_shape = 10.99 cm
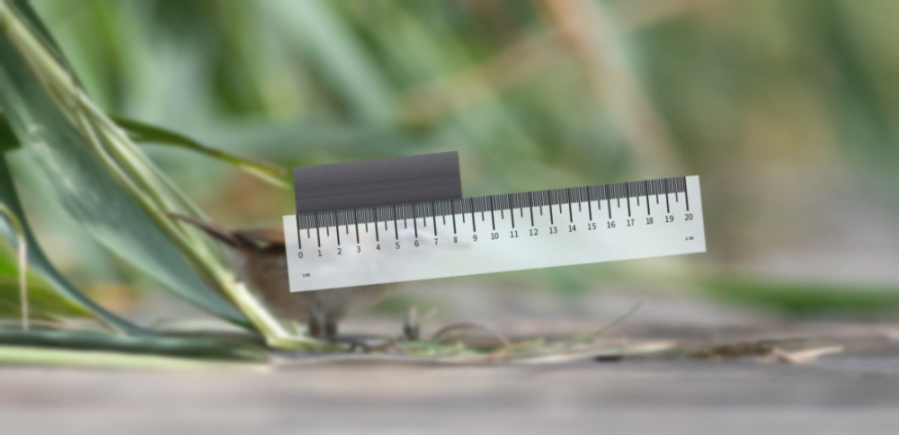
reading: 8.5 cm
